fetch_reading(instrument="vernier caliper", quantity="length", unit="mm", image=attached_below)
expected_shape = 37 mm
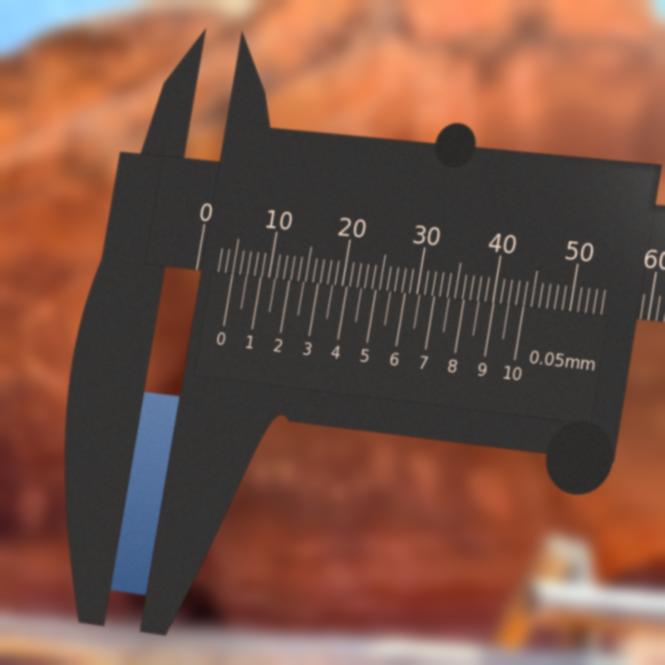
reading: 5.0 mm
